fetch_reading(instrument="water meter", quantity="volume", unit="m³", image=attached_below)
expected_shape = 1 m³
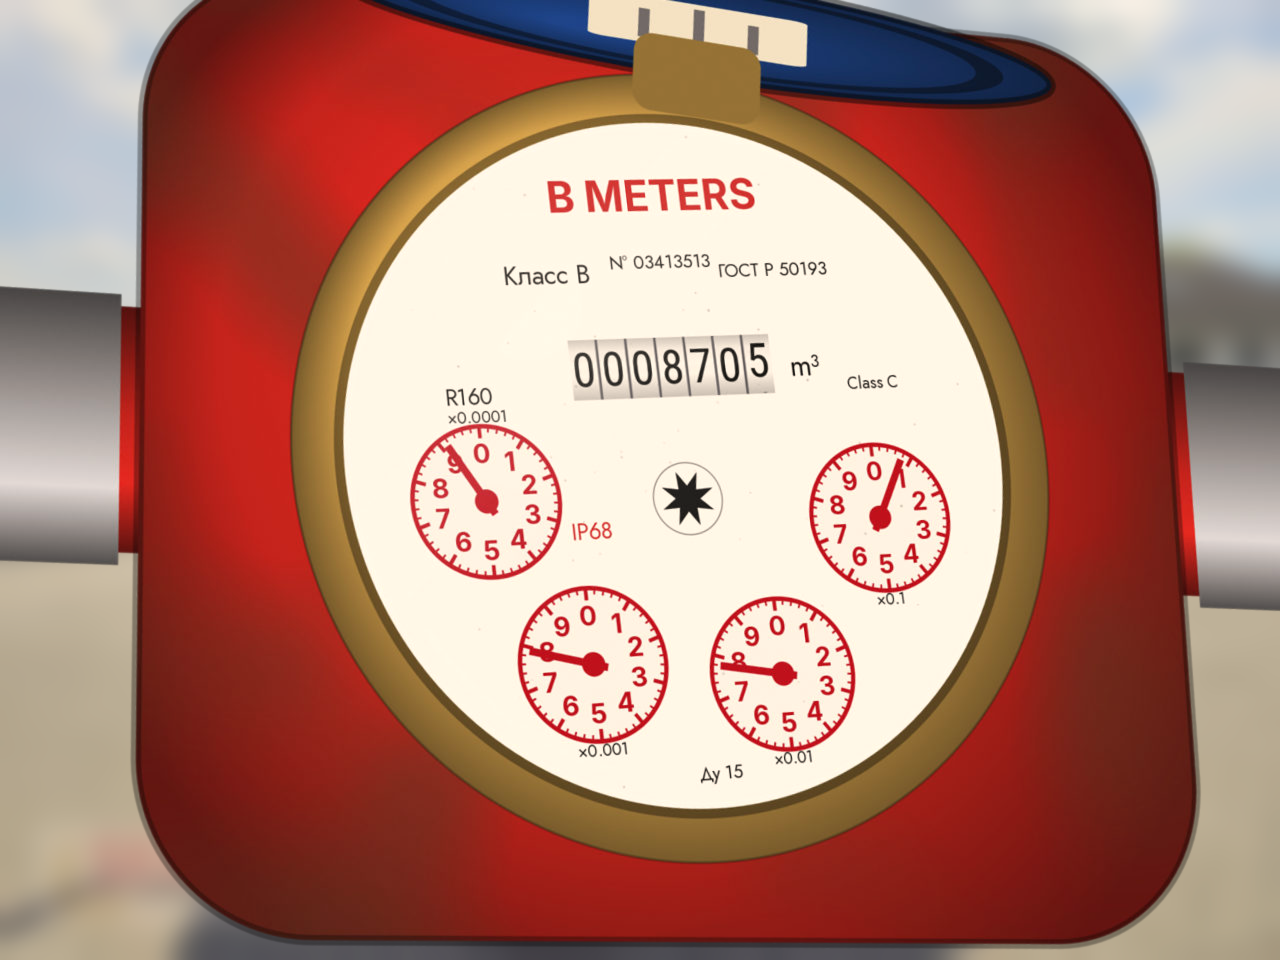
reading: 8705.0779 m³
